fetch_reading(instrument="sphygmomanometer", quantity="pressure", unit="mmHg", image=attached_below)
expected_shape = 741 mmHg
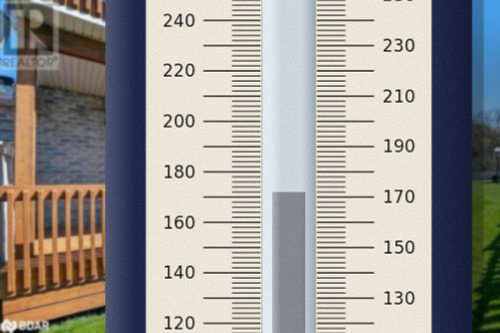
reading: 172 mmHg
